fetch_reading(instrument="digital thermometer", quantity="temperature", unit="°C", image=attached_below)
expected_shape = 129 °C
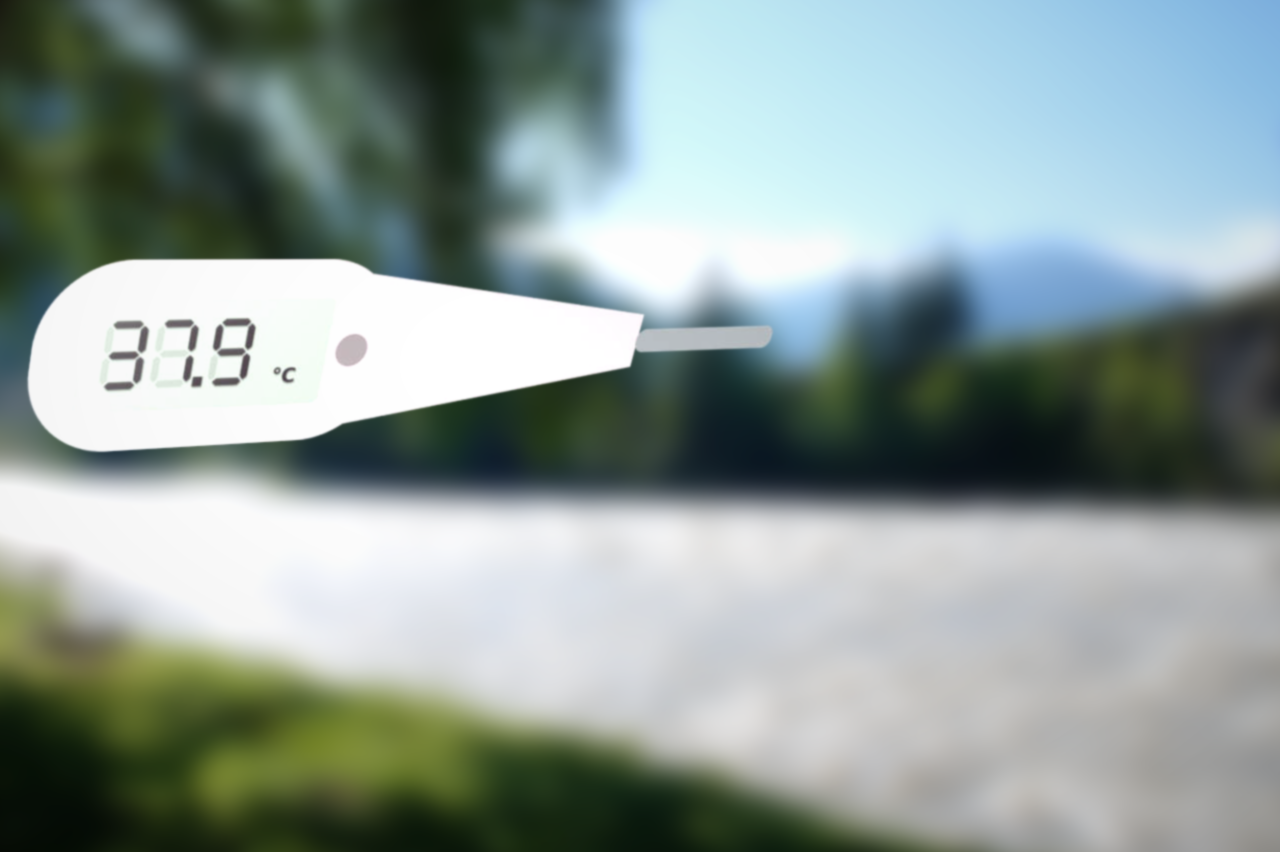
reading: 37.9 °C
